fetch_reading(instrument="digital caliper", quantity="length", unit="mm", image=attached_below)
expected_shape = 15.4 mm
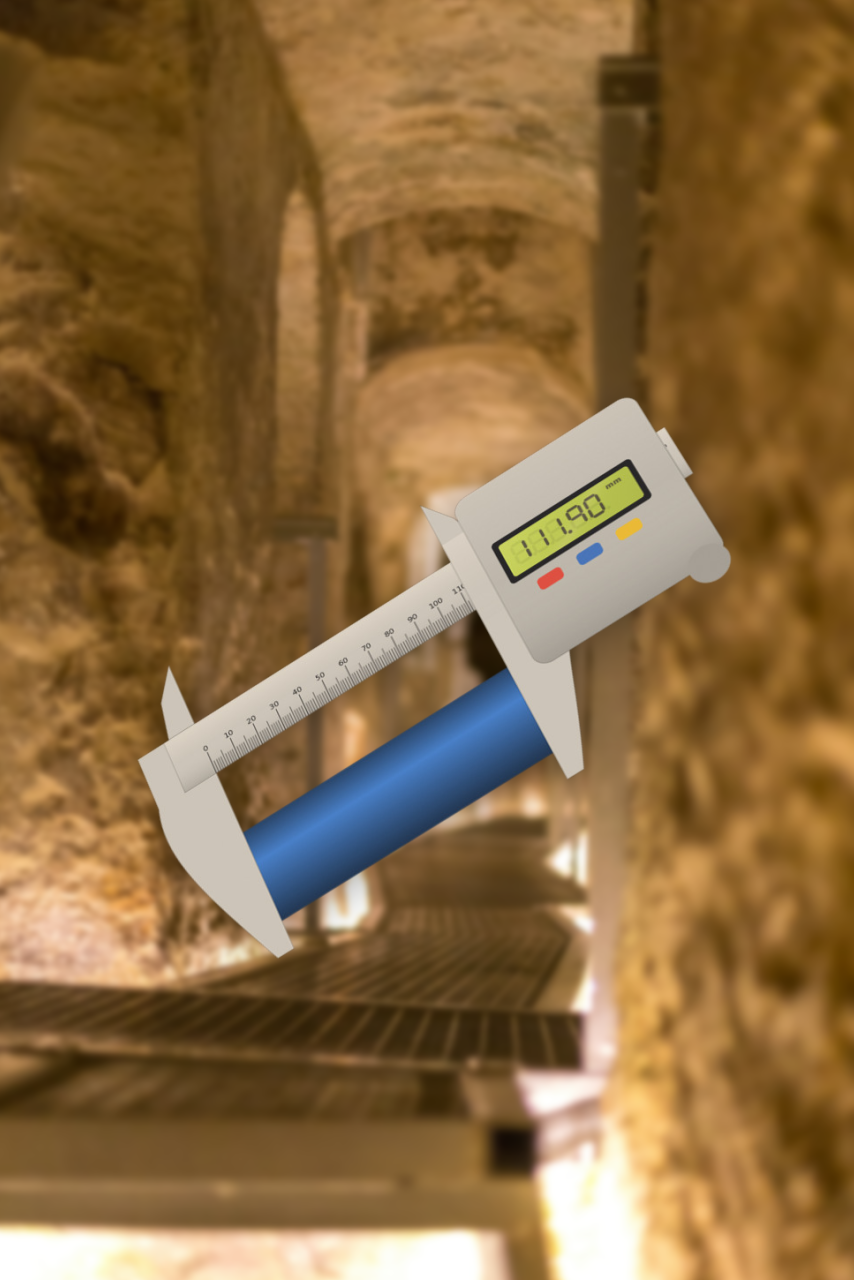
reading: 111.90 mm
